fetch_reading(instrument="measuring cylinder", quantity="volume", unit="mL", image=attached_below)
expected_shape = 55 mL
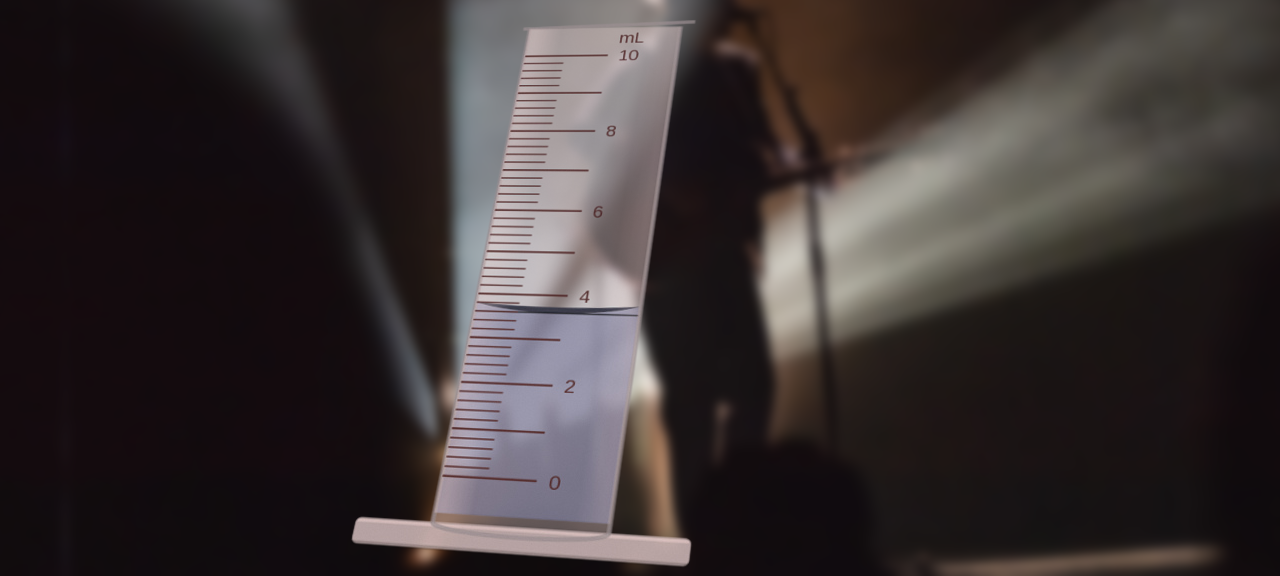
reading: 3.6 mL
